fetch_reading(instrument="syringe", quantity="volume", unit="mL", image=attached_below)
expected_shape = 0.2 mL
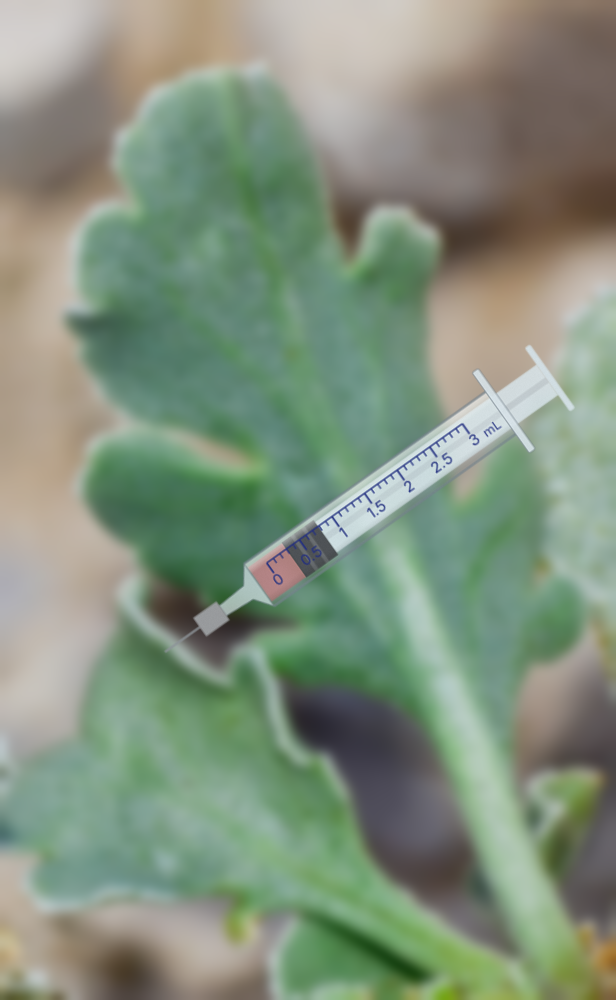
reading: 0.3 mL
